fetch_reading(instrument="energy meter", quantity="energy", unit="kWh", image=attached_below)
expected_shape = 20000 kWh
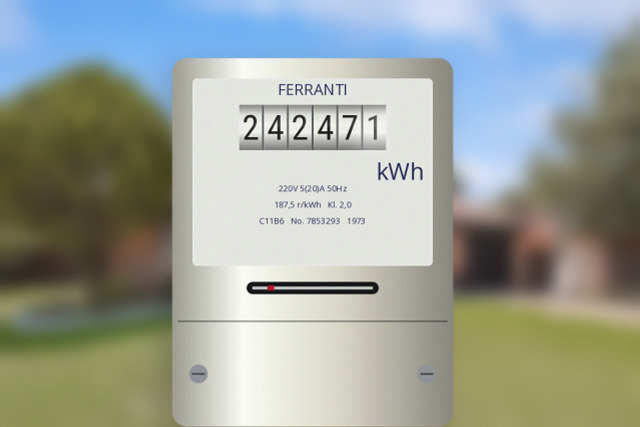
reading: 242471 kWh
